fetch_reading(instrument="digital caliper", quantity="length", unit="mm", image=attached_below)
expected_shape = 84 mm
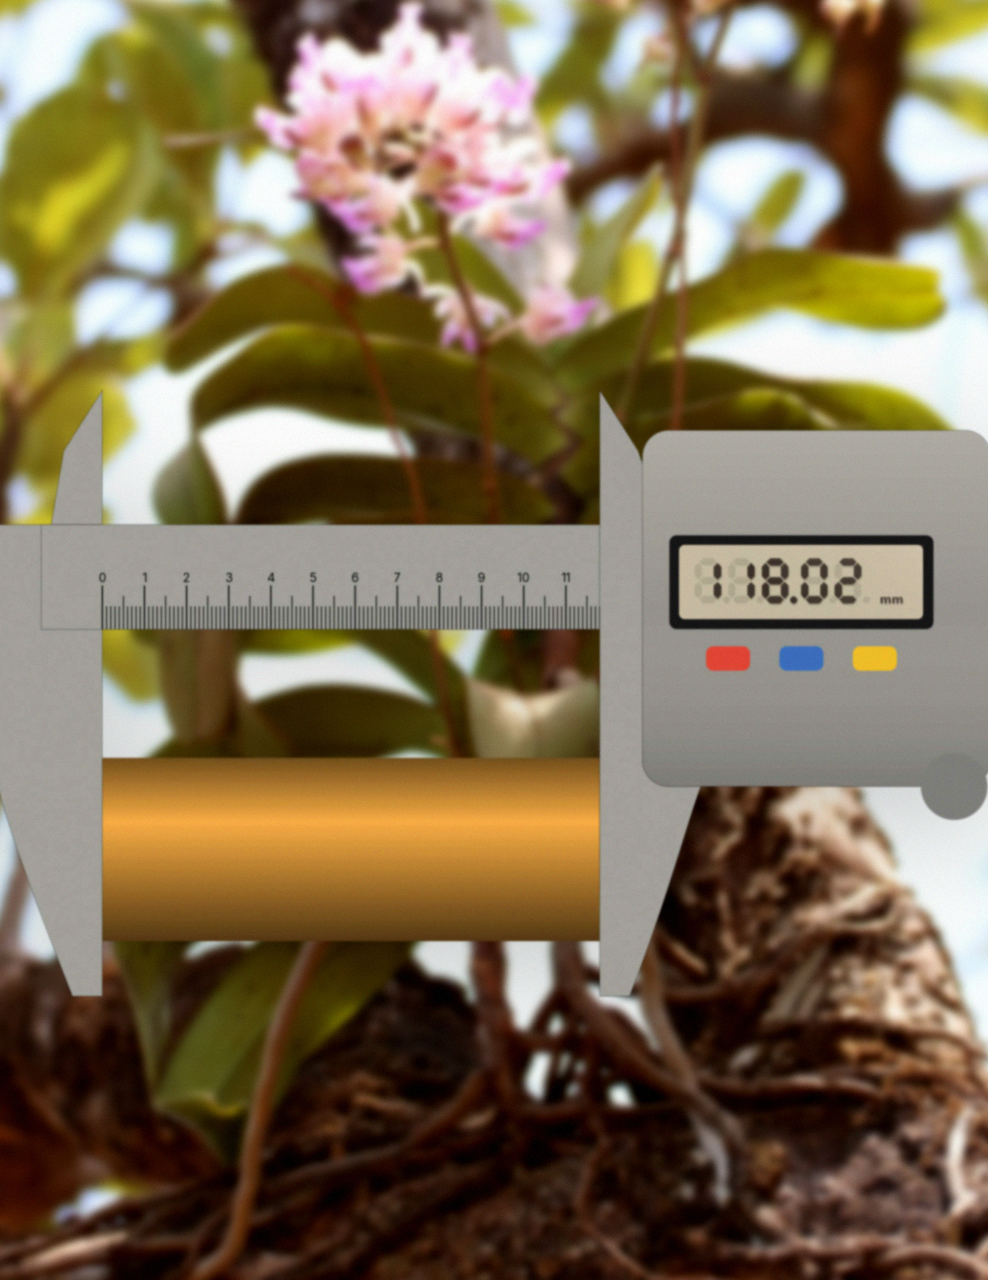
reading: 118.02 mm
